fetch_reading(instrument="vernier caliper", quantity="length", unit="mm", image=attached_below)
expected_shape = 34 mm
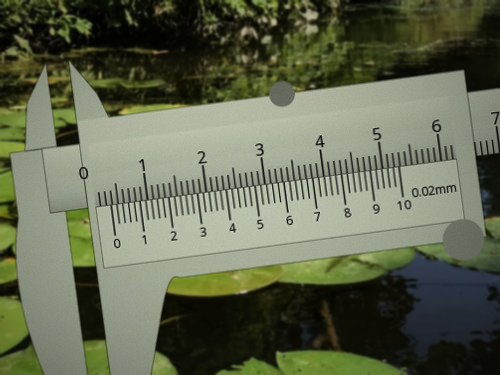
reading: 3.8 mm
